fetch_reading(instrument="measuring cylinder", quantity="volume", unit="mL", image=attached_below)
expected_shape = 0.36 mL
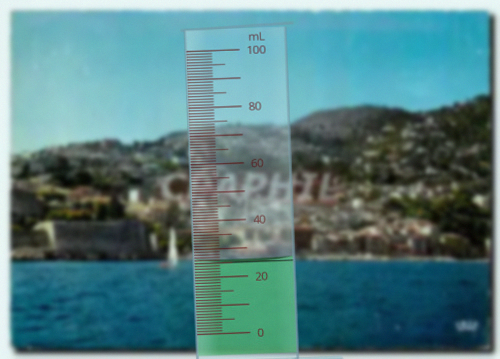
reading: 25 mL
